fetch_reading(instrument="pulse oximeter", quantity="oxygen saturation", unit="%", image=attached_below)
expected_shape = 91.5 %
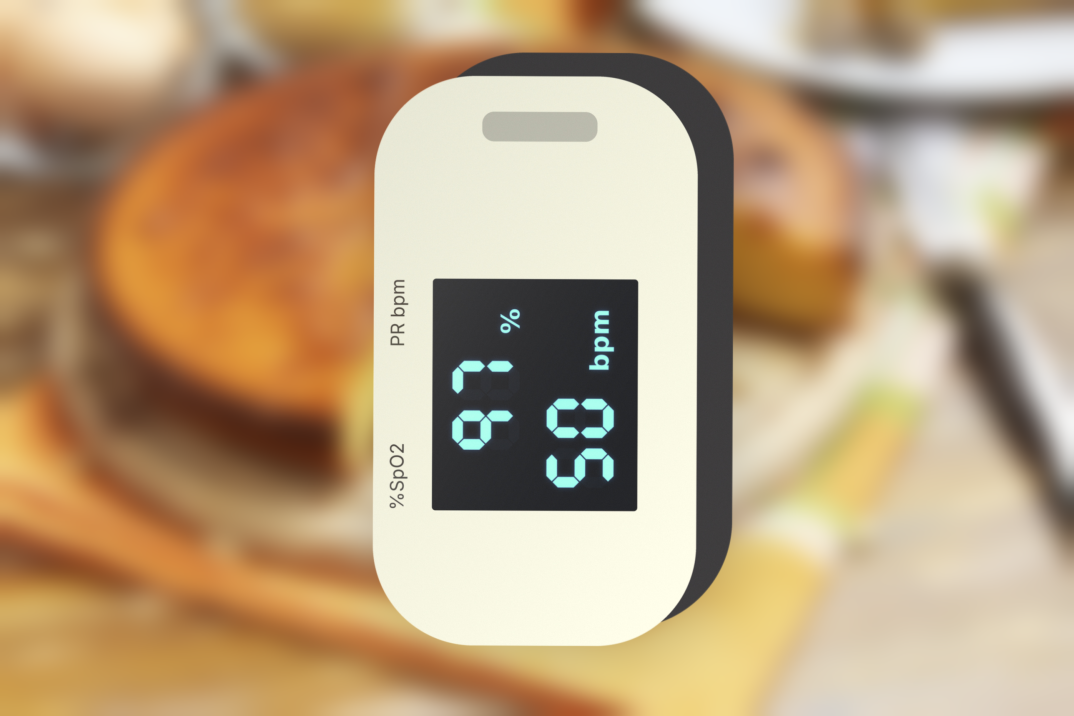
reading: 97 %
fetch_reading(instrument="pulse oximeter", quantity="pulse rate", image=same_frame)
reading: 50 bpm
